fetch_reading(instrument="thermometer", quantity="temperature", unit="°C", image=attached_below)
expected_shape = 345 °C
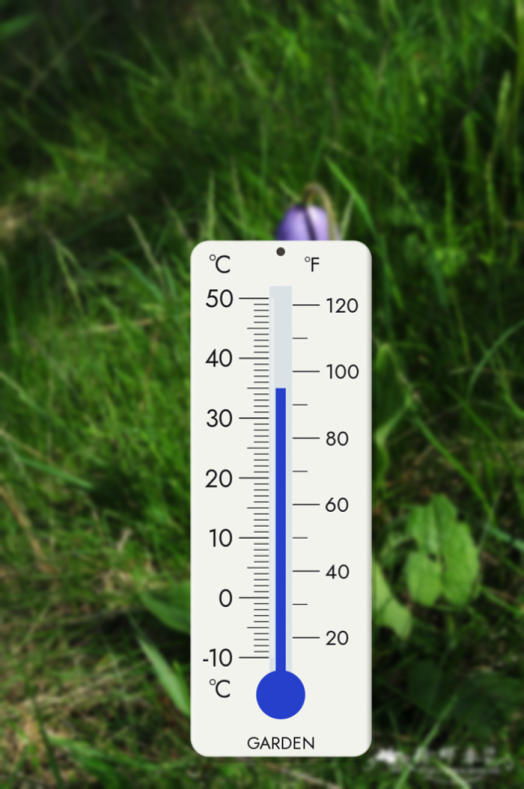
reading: 35 °C
